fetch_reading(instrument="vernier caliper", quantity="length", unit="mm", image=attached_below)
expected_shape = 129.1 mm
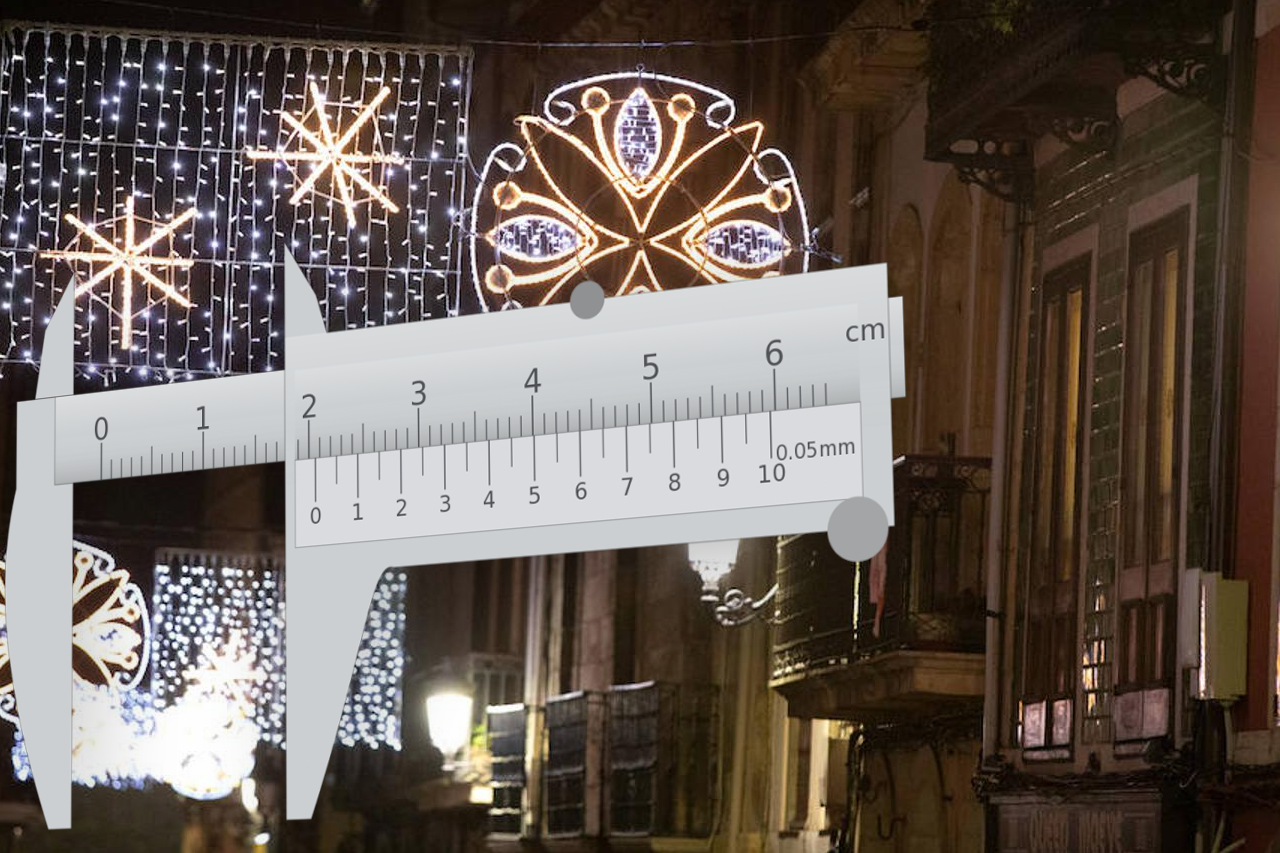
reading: 20.6 mm
